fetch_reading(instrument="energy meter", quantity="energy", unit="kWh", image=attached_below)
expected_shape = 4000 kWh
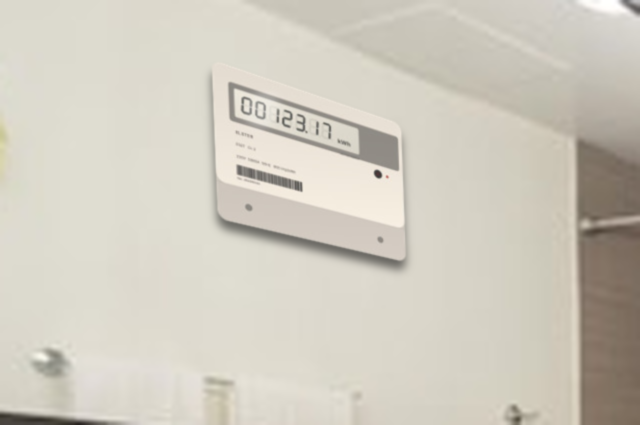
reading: 123.17 kWh
